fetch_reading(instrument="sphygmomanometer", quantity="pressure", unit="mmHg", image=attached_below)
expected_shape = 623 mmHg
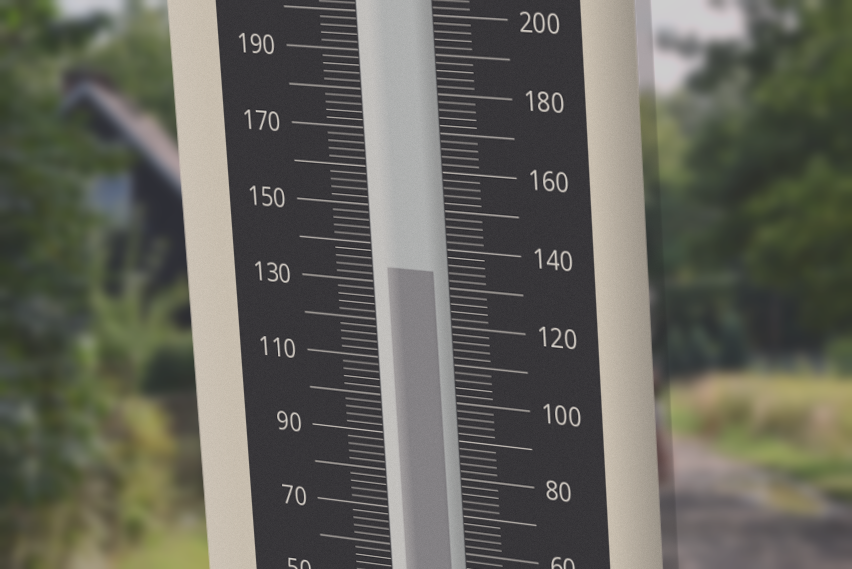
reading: 134 mmHg
